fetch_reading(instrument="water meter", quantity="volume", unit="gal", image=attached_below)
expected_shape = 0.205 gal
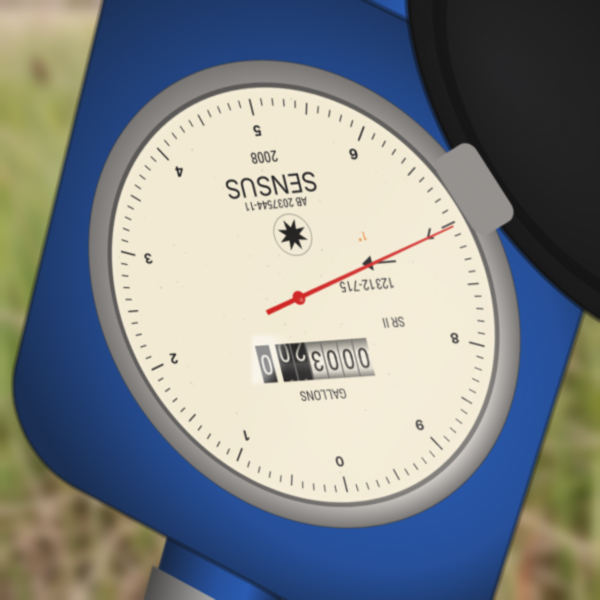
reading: 3197.0 gal
